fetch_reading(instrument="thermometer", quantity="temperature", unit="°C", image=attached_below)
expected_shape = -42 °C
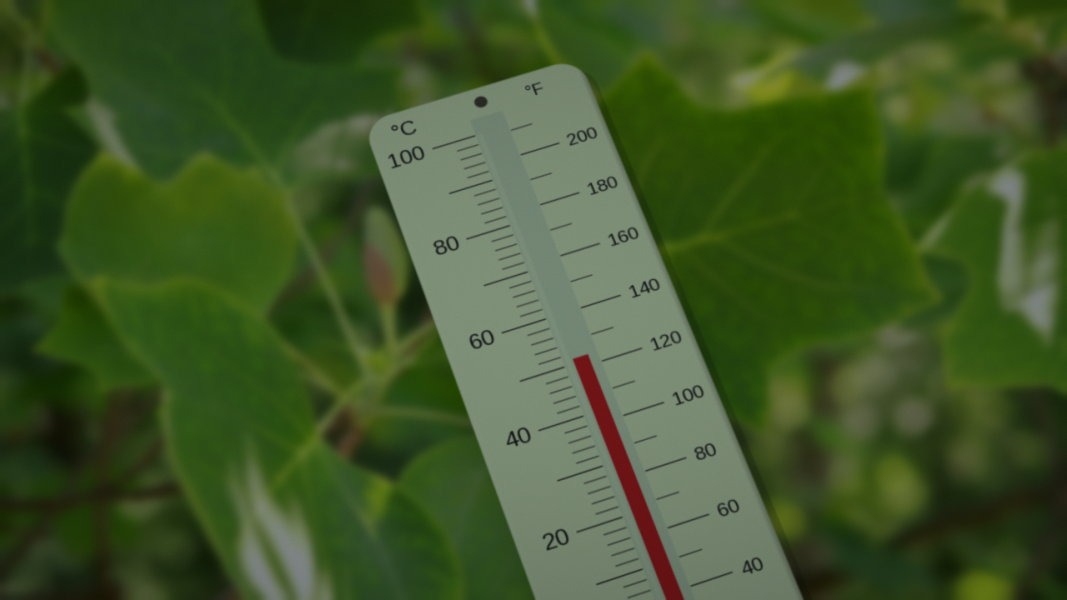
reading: 51 °C
